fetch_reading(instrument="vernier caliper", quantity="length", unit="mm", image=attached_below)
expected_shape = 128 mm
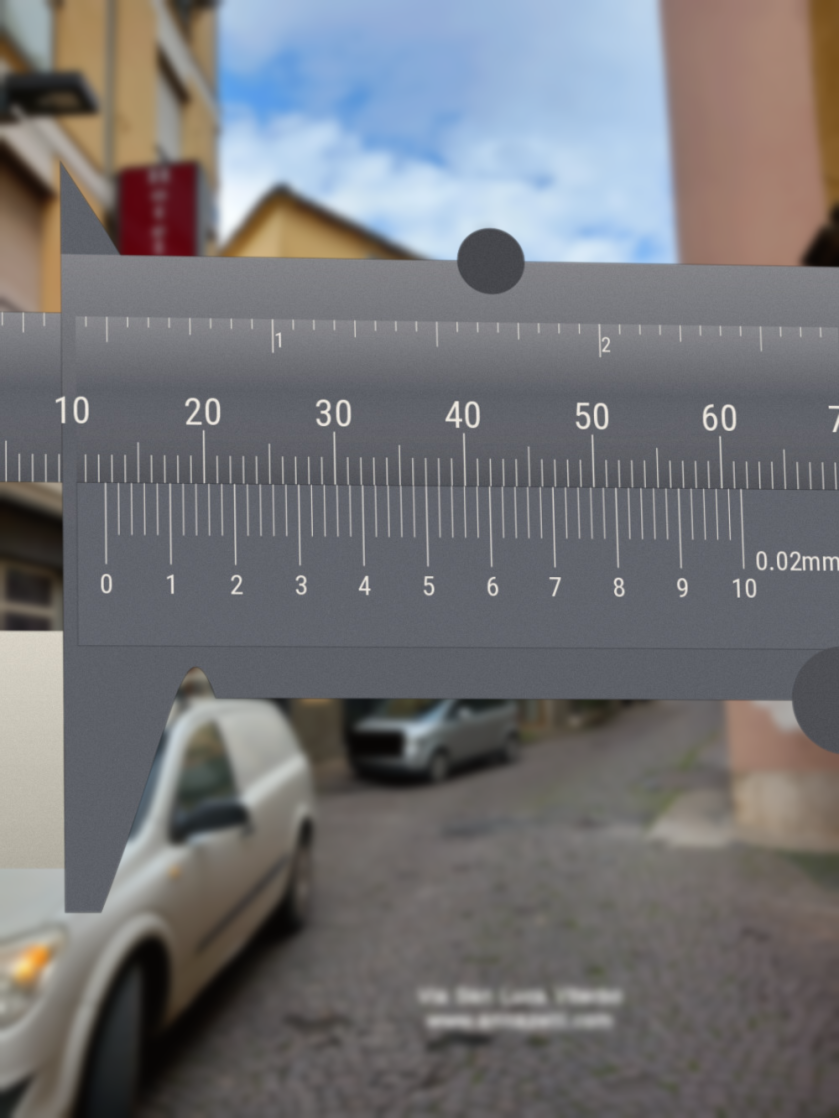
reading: 12.5 mm
